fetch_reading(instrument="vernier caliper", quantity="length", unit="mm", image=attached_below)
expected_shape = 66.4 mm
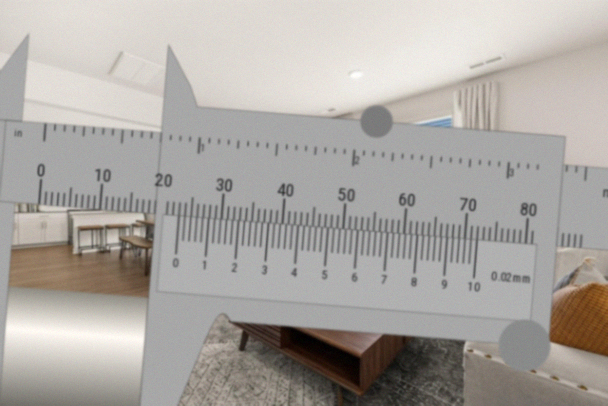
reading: 23.0 mm
